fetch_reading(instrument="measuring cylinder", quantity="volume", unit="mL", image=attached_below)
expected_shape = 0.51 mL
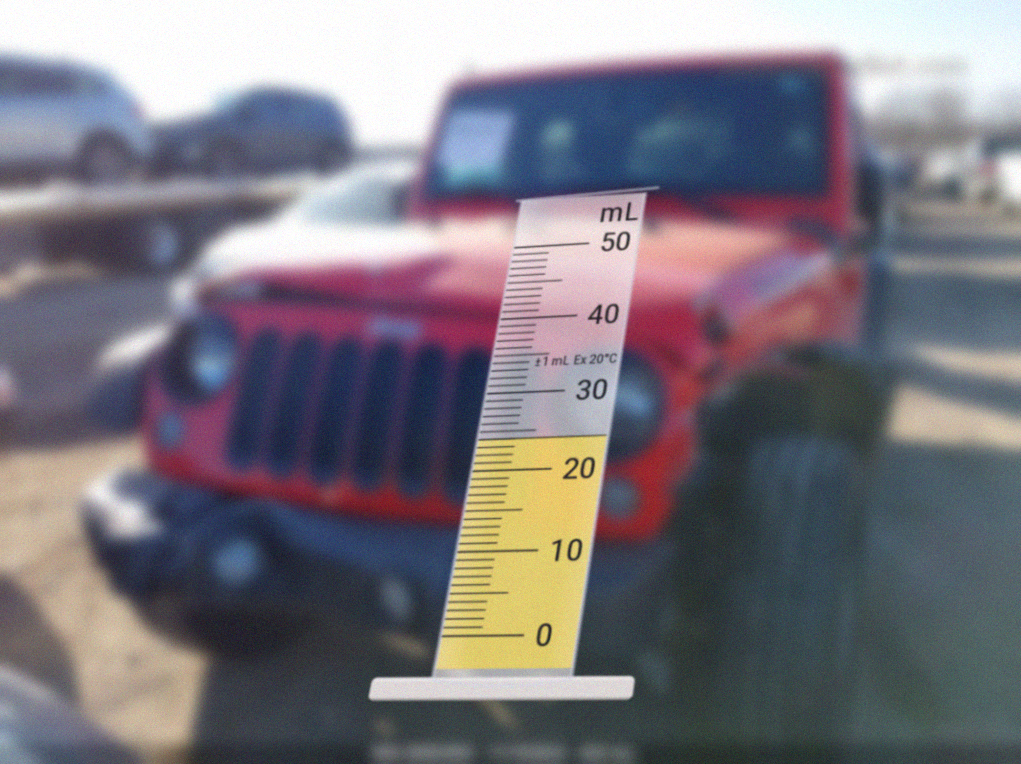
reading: 24 mL
